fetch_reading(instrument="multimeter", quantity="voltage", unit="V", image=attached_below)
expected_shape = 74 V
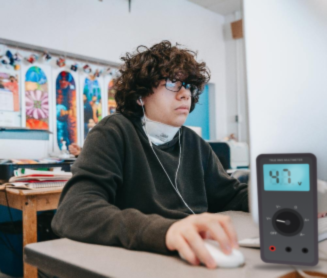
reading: 47 V
